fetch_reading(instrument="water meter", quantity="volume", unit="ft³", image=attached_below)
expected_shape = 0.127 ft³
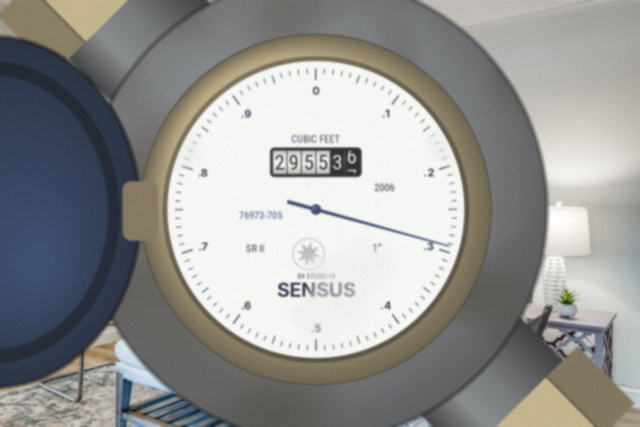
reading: 295536.29 ft³
